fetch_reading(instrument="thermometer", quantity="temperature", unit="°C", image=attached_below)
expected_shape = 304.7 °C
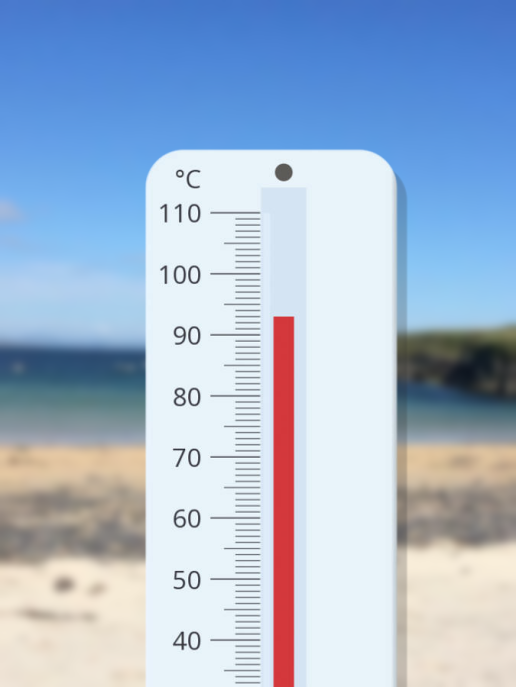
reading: 93 °C
